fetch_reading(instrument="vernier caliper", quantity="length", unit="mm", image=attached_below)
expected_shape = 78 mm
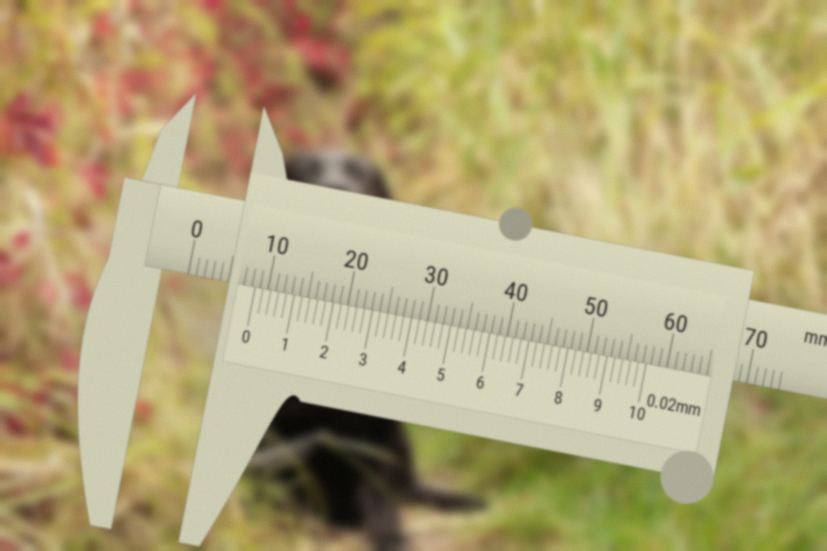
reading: 8.4 mm
